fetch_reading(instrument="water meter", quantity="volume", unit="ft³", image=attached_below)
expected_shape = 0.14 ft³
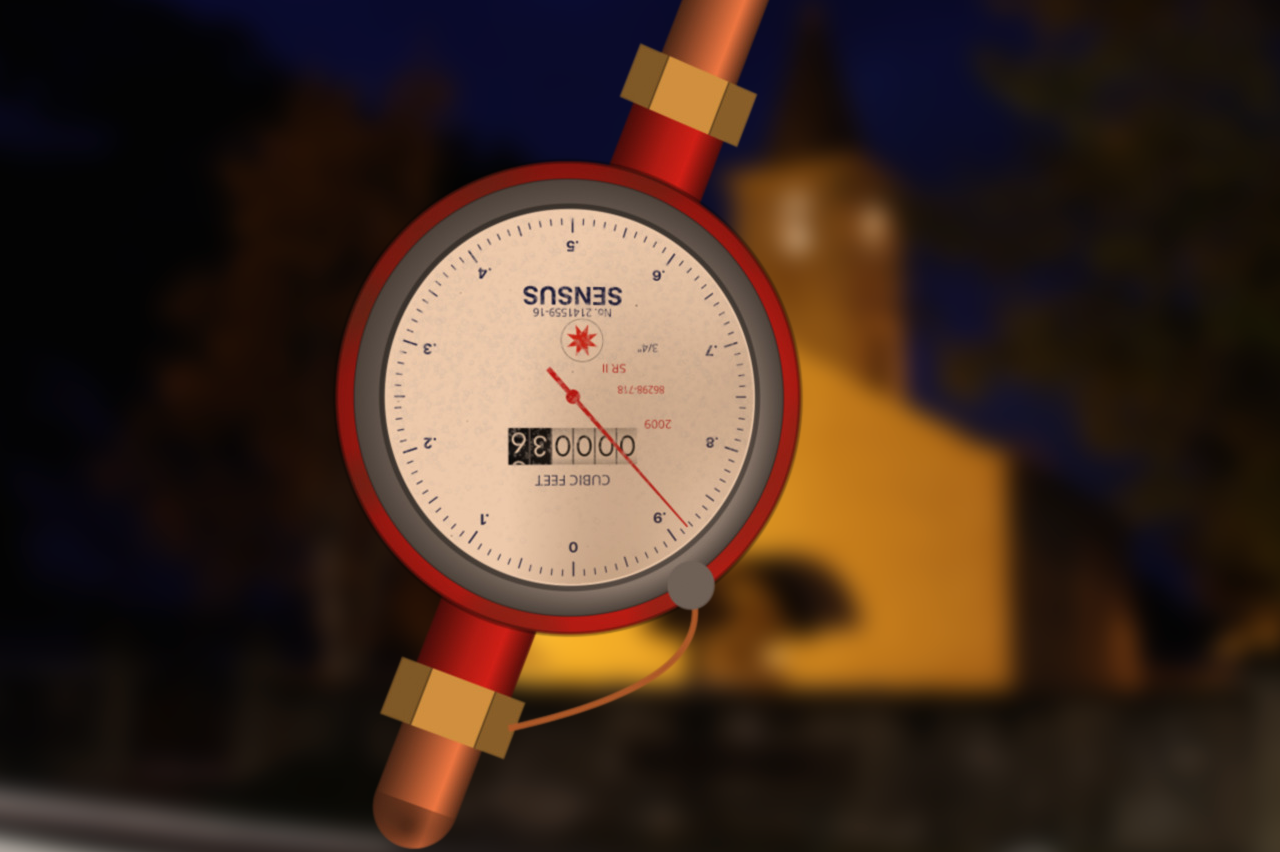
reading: 35.88 ft³
